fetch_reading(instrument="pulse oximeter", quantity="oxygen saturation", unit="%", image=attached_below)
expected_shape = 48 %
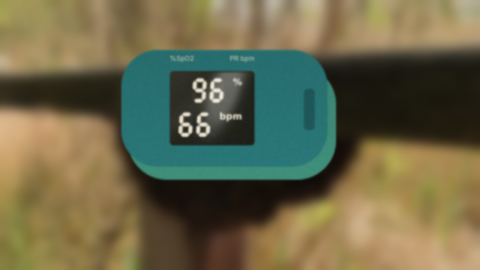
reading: 96 %
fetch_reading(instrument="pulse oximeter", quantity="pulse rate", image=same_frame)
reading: 66 bpm
